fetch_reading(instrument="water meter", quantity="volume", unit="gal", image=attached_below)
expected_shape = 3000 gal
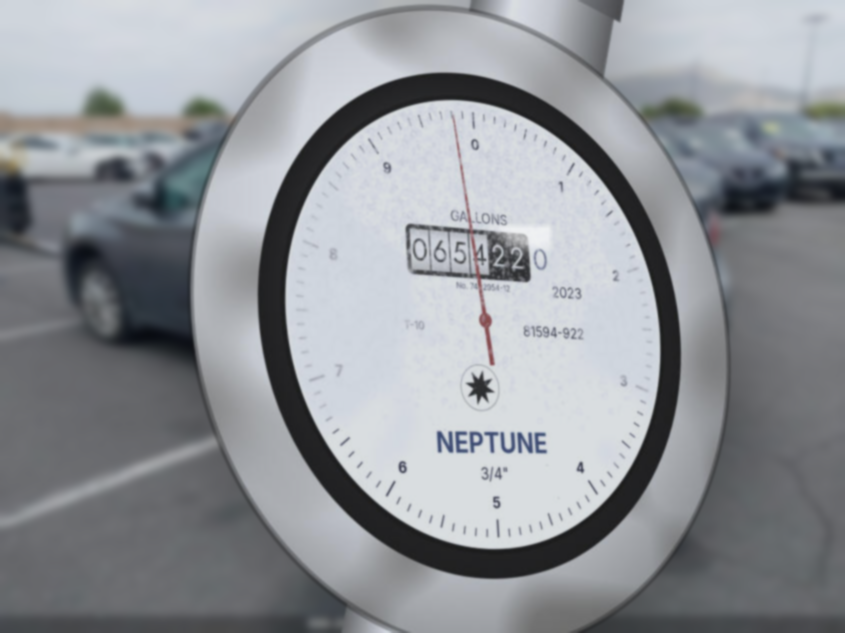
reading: 654219.8 gal
